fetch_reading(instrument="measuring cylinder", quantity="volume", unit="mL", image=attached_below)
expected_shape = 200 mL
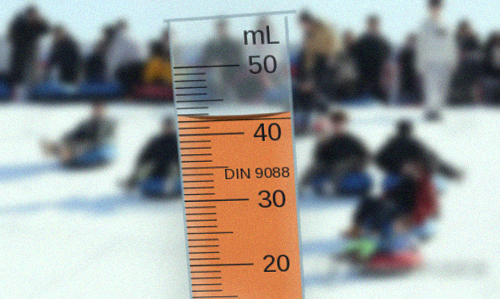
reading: 42 mL
